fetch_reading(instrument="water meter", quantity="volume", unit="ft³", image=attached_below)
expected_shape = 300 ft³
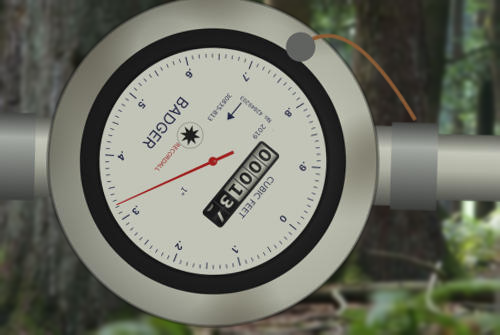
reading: 137.32 ft³
